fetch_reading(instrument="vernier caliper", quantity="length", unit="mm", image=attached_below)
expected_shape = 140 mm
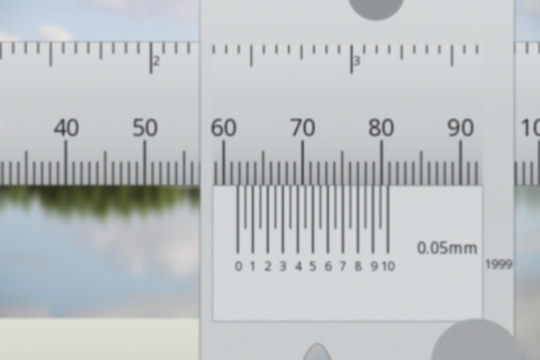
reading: 61.8 mm
